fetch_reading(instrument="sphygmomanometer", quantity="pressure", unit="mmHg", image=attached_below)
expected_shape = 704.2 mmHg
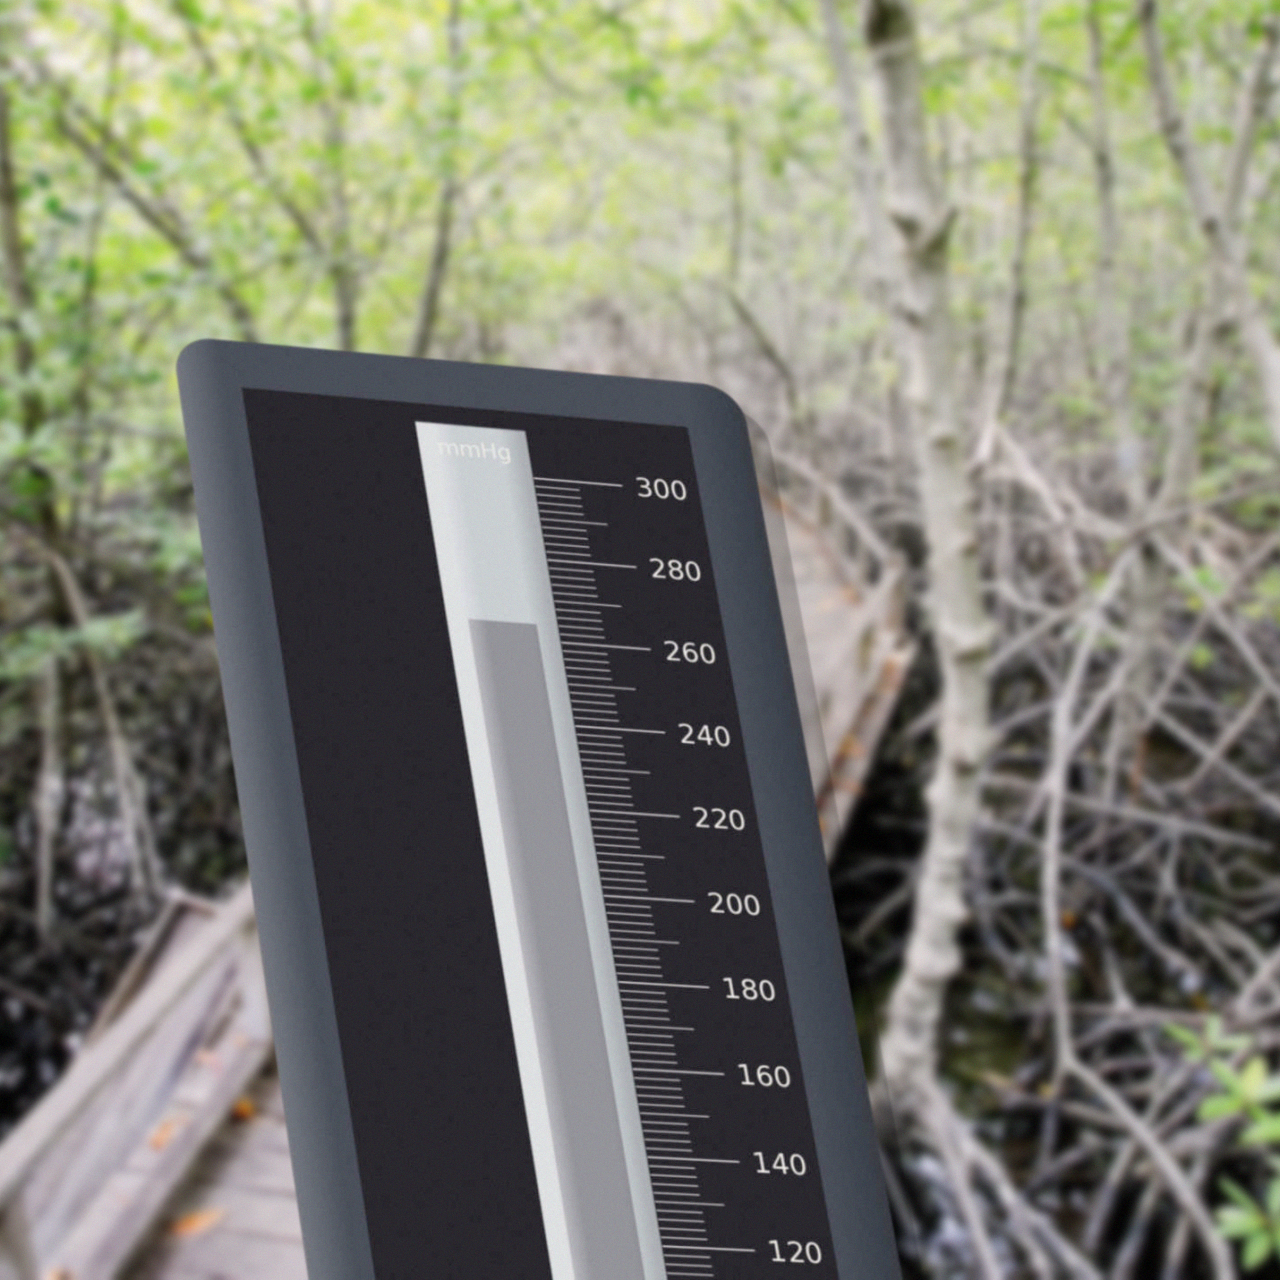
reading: 264 mmHg
